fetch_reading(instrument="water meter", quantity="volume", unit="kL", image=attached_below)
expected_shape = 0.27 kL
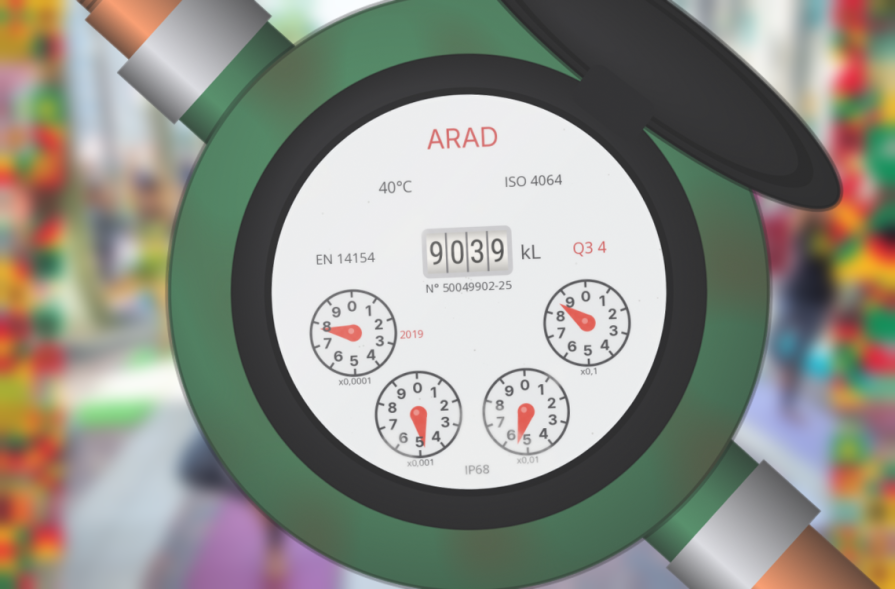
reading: 9039.8547 kL
